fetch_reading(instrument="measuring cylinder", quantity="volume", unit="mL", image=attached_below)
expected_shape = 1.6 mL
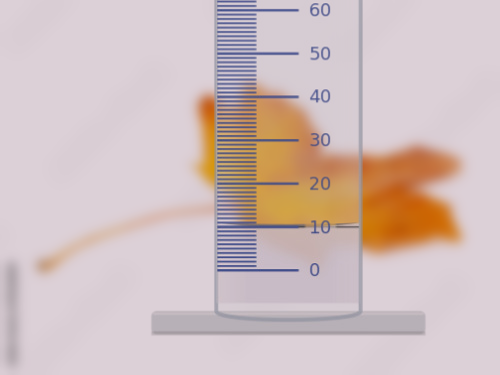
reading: 10 mL
